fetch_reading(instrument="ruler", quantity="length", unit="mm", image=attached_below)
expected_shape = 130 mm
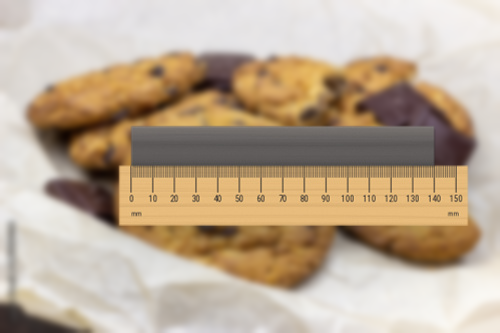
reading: 140 mm
